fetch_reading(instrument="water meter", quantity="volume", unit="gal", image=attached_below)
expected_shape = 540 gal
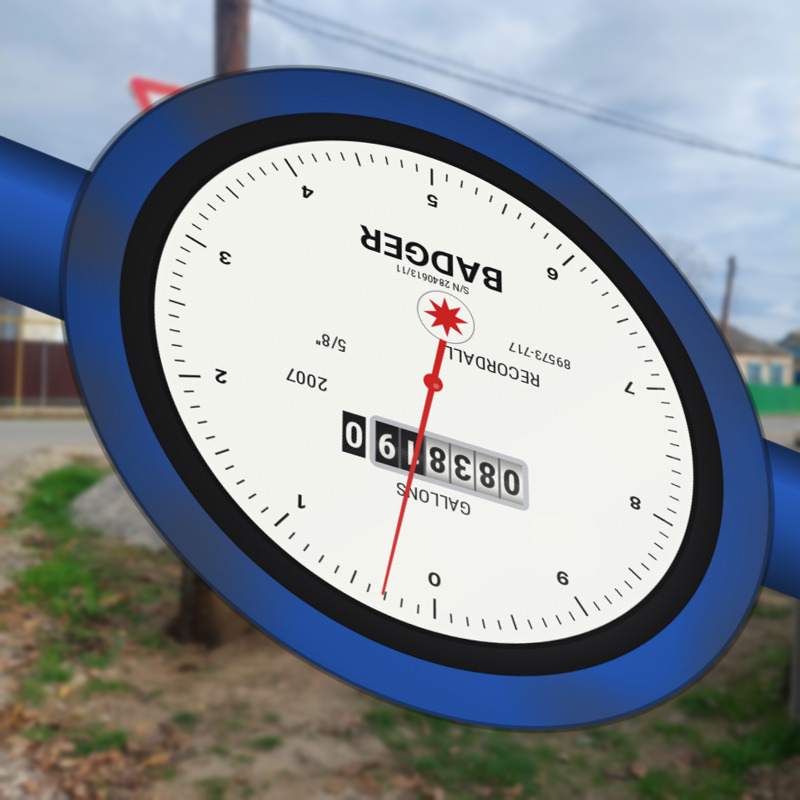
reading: 838190.3 gal
